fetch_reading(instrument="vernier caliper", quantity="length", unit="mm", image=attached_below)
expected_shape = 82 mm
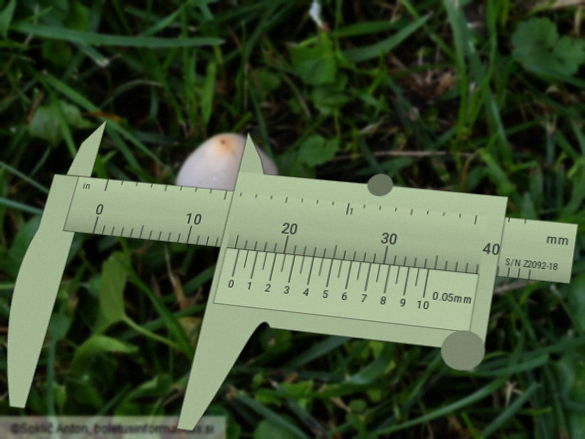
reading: 15.4 mm
